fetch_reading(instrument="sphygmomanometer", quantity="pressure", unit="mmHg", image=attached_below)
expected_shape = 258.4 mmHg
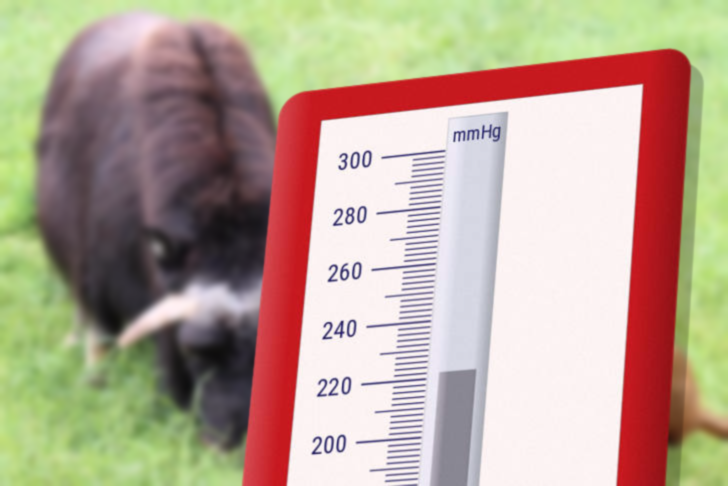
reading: 222 mmHg
